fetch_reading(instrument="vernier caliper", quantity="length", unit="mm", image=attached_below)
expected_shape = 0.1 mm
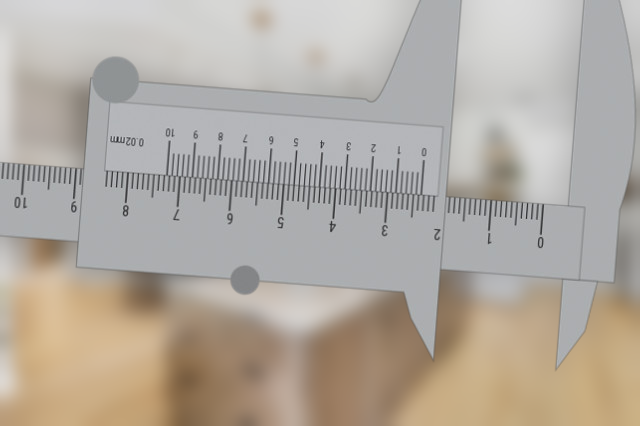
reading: 23.5 mm
